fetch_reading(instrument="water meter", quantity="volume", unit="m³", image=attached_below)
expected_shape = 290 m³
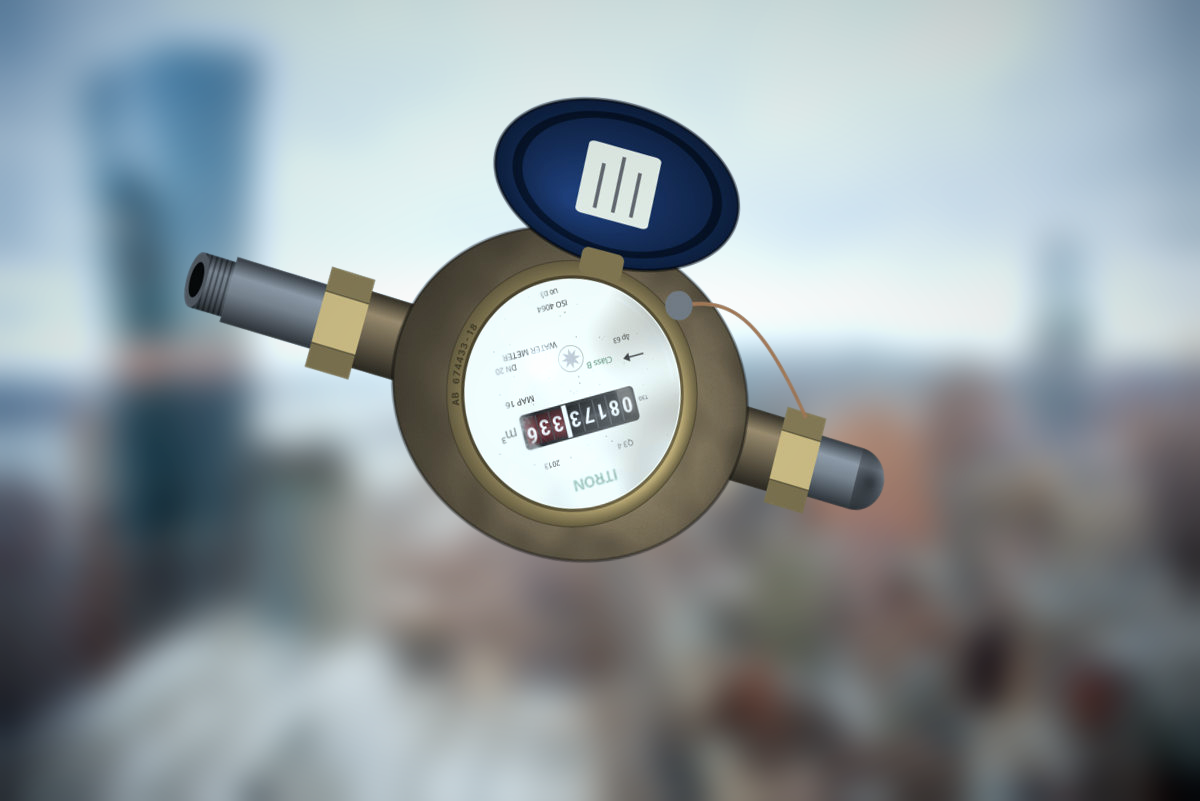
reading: 8173.336 m³
